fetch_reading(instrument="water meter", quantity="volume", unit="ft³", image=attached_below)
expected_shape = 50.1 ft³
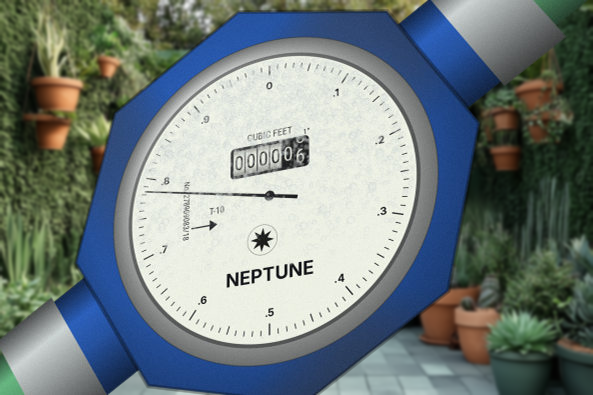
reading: 5.78 ft³
